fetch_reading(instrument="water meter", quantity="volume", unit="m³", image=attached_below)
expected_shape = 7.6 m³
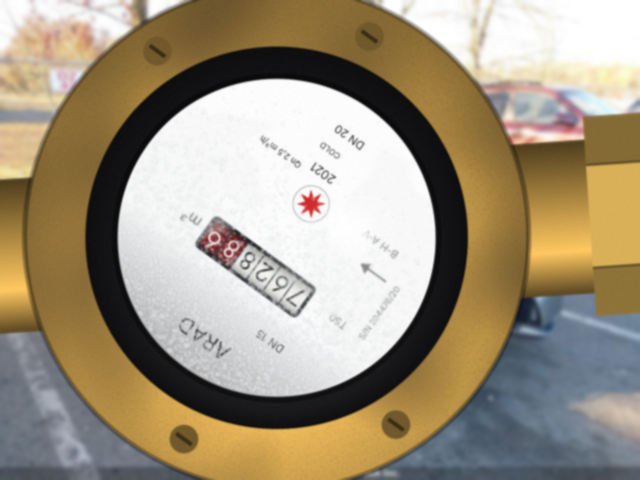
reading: 7628.86 m³
